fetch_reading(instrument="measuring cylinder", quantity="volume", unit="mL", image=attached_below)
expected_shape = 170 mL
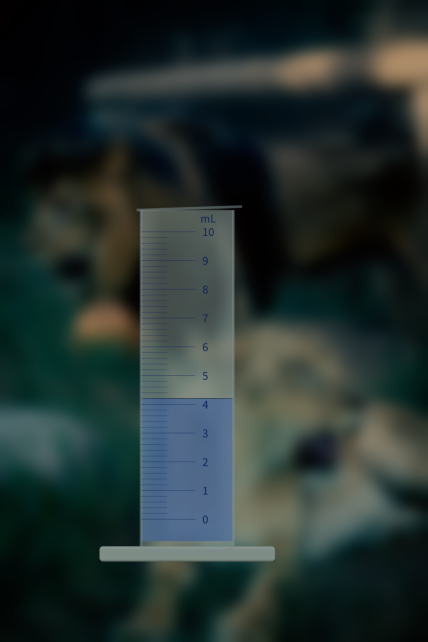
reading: 4.2 mL
